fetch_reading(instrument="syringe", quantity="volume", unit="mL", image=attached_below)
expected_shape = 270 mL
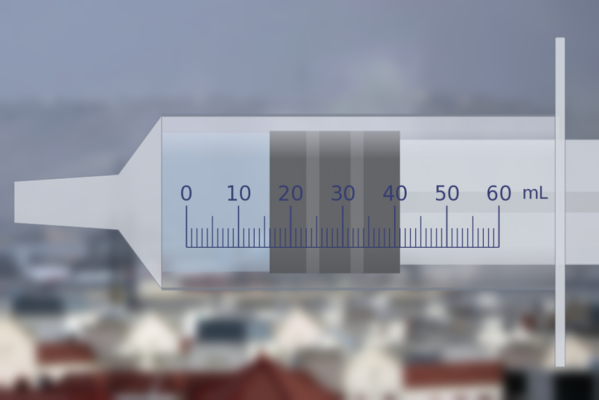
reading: 16 mL
